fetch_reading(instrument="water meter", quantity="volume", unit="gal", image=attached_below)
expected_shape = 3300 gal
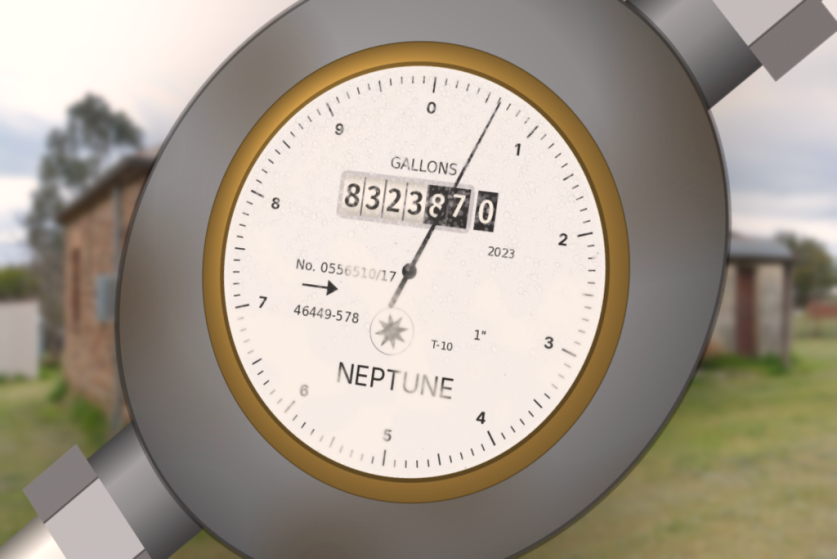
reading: 8323870.6 gal
